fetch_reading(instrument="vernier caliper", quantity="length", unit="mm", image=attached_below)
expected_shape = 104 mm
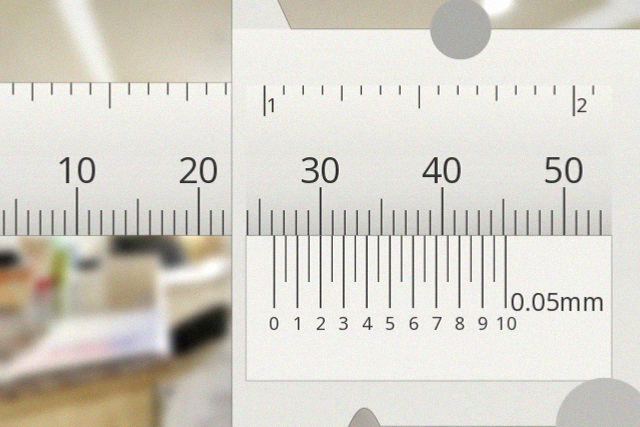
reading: 26.2 mm
